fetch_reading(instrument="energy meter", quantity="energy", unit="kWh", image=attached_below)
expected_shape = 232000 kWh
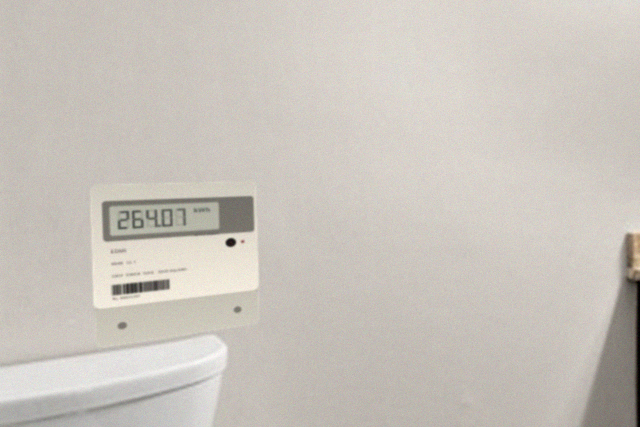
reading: 264.07 kWh
